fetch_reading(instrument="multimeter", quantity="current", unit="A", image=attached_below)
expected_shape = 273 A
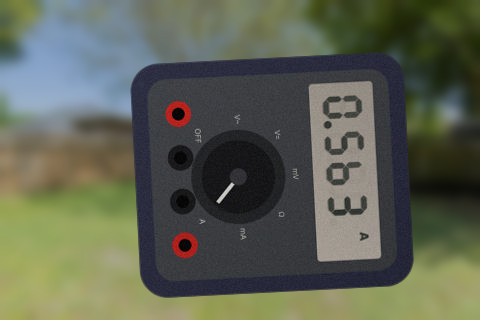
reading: 0.563 A
